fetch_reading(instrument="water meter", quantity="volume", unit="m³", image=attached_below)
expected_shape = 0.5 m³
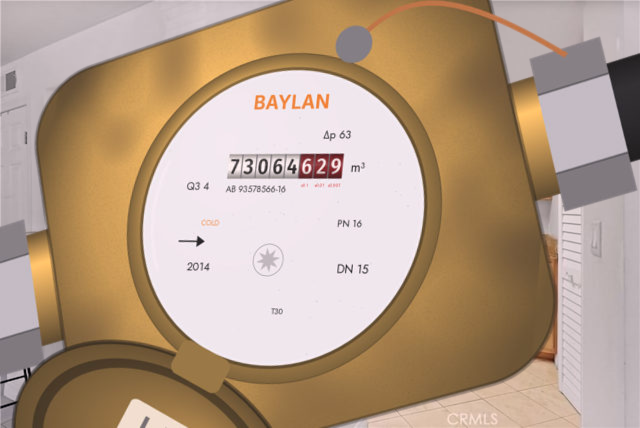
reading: 73064.629 m³
